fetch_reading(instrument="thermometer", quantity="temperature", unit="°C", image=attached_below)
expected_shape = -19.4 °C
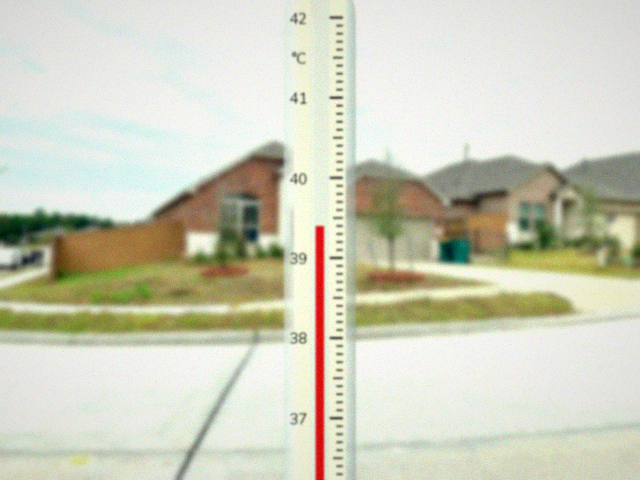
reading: 39.4 °C
